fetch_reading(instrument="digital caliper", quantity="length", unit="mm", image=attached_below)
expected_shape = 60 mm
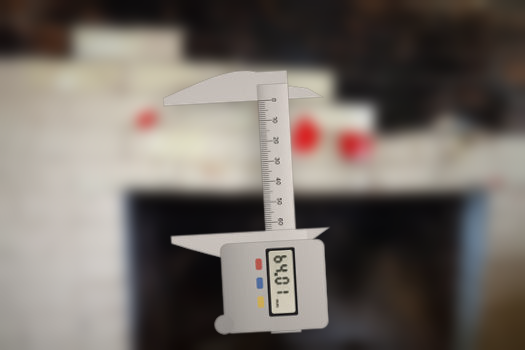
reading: 64.01 mm
